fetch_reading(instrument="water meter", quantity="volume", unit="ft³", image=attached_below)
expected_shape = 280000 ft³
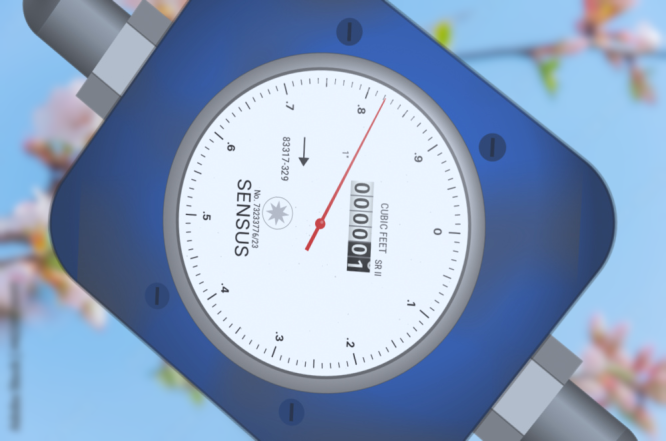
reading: 0.82 ft³
